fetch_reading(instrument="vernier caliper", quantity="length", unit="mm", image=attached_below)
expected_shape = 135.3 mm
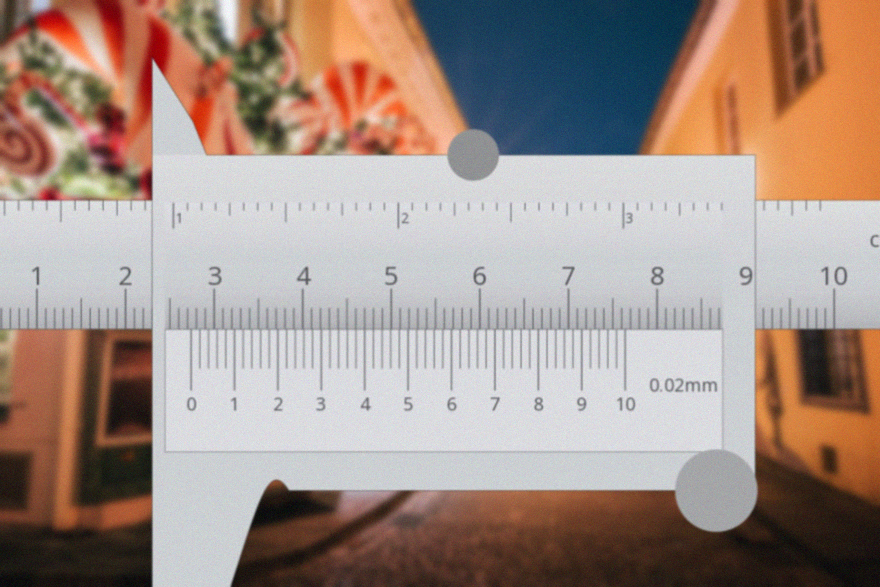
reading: 27.4 mm
